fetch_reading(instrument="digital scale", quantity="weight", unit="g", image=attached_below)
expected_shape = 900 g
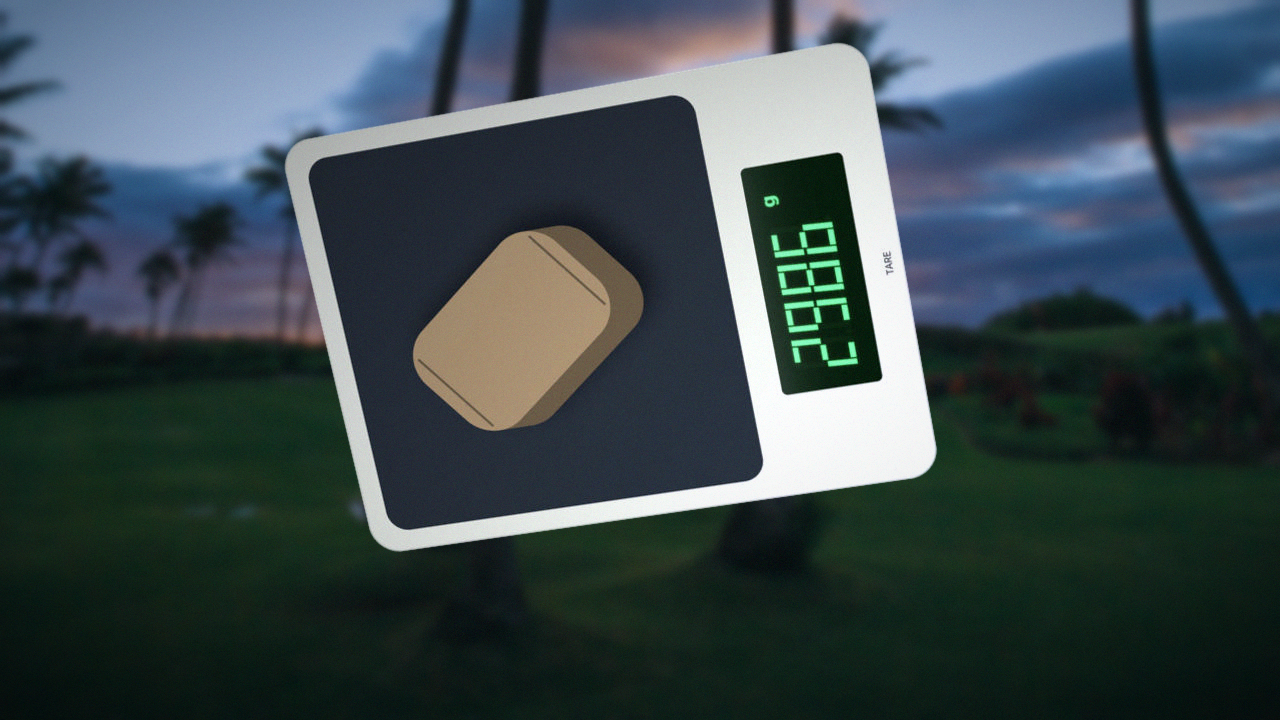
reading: 2986 g
